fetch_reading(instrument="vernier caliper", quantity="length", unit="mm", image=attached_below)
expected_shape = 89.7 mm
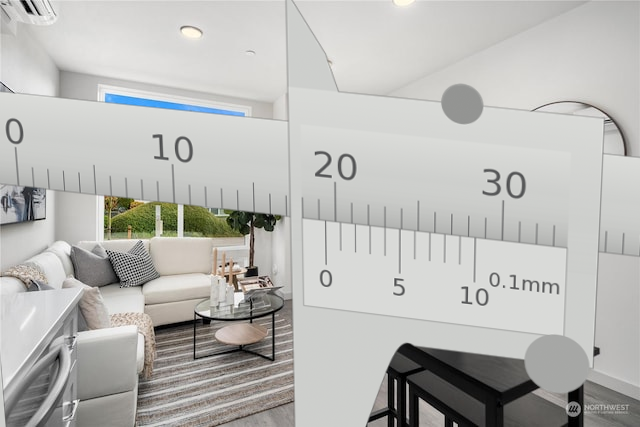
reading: 19.4 mm
